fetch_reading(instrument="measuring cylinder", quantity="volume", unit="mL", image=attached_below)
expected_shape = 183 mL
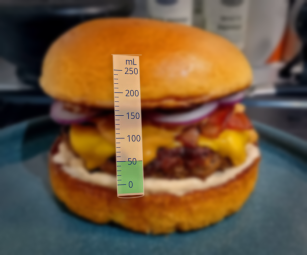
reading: 50 mL
